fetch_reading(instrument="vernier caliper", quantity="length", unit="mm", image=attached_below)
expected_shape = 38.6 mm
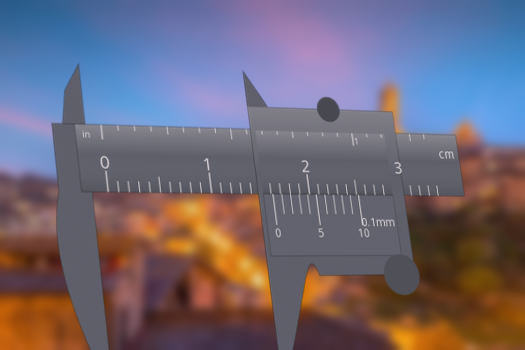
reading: 16.2 mm
